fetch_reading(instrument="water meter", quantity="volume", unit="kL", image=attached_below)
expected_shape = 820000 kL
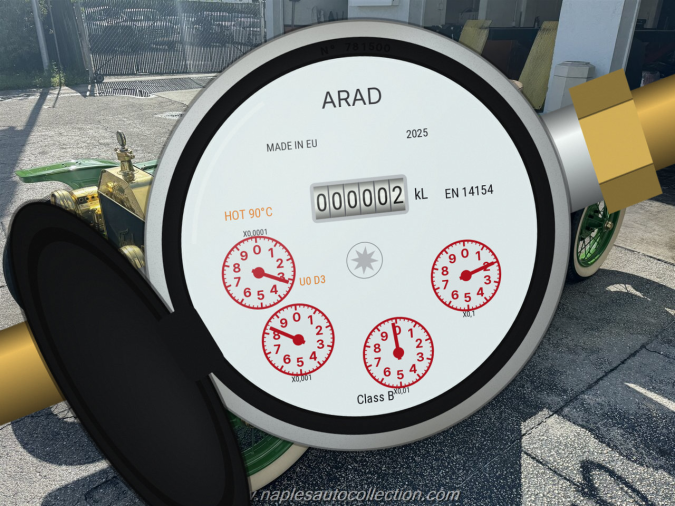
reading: 2.1983 kL
